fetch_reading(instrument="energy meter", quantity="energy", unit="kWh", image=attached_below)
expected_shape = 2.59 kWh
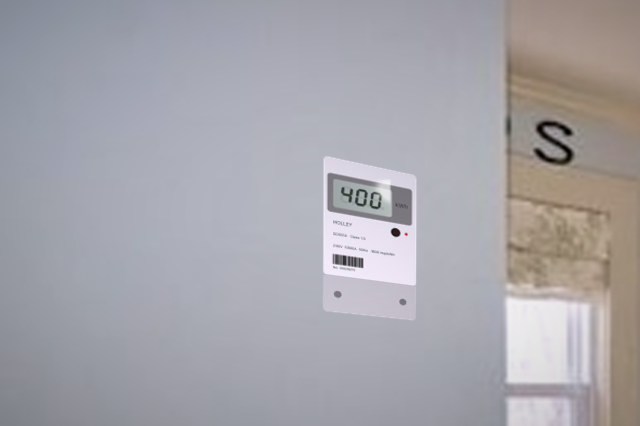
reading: 400 kWh
